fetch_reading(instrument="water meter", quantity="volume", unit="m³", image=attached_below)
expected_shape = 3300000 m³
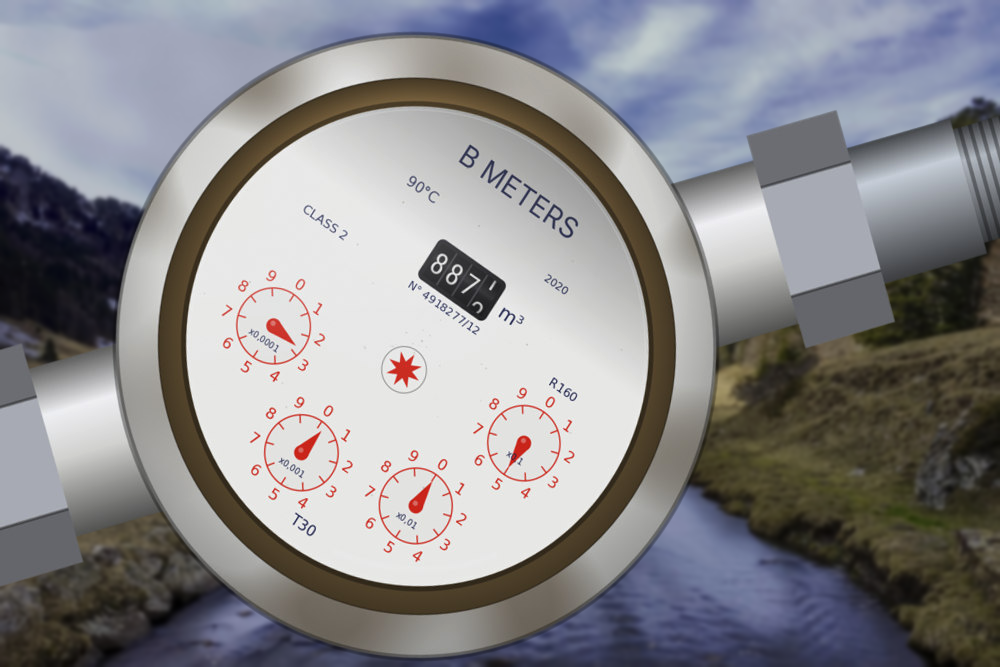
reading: 8871.5002 m³
